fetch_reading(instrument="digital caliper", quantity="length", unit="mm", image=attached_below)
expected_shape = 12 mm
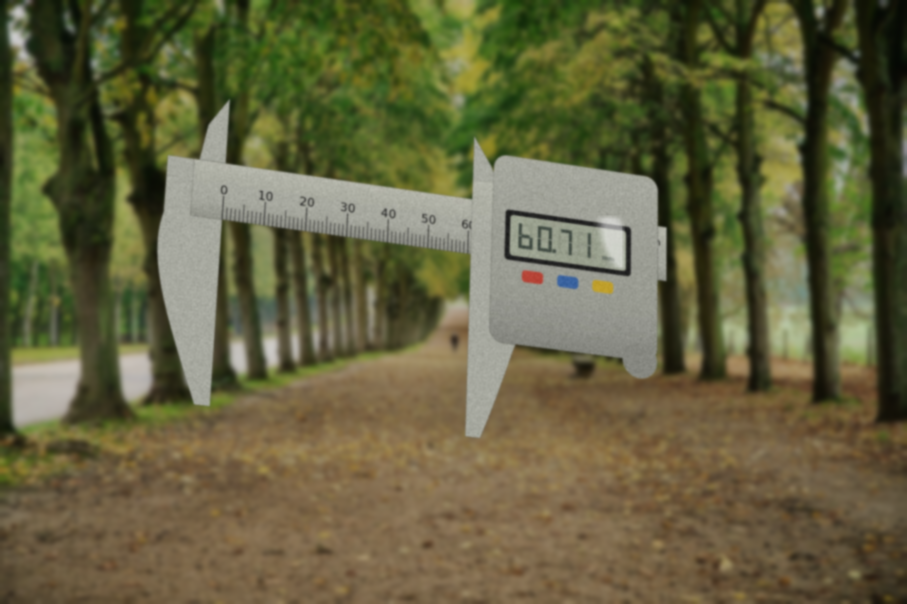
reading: 60.71 mm
